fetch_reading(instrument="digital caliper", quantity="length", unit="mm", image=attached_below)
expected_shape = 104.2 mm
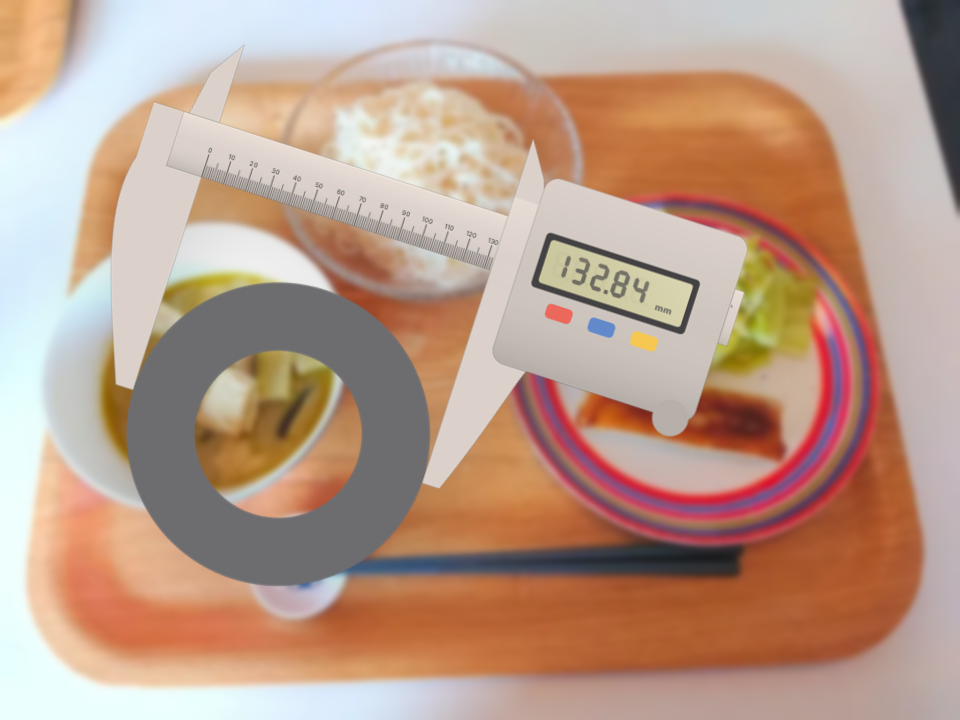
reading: 132.84 mm
